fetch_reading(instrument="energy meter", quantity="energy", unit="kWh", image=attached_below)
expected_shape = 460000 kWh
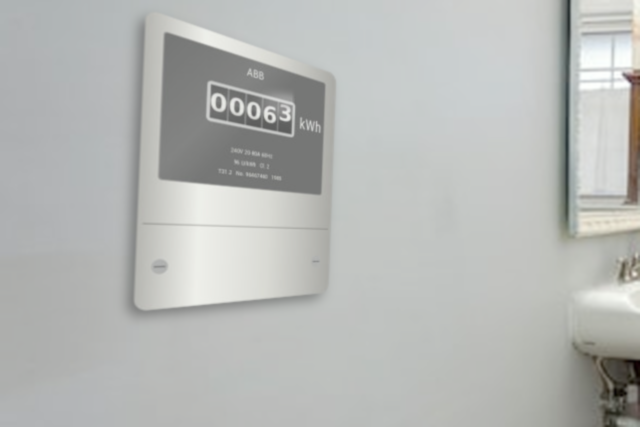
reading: 63 kWh
